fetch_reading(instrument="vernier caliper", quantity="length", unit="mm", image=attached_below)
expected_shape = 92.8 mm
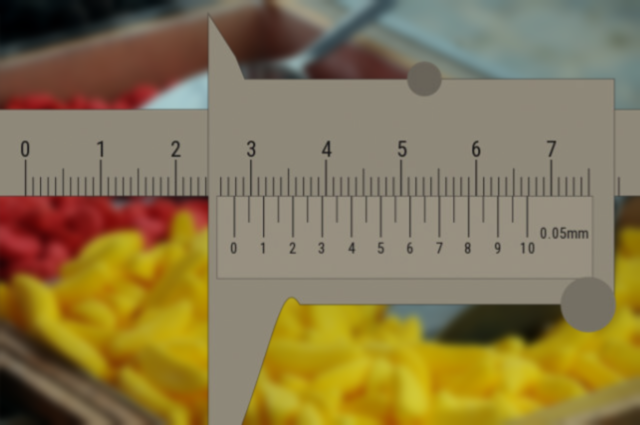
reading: 27.8 mm
